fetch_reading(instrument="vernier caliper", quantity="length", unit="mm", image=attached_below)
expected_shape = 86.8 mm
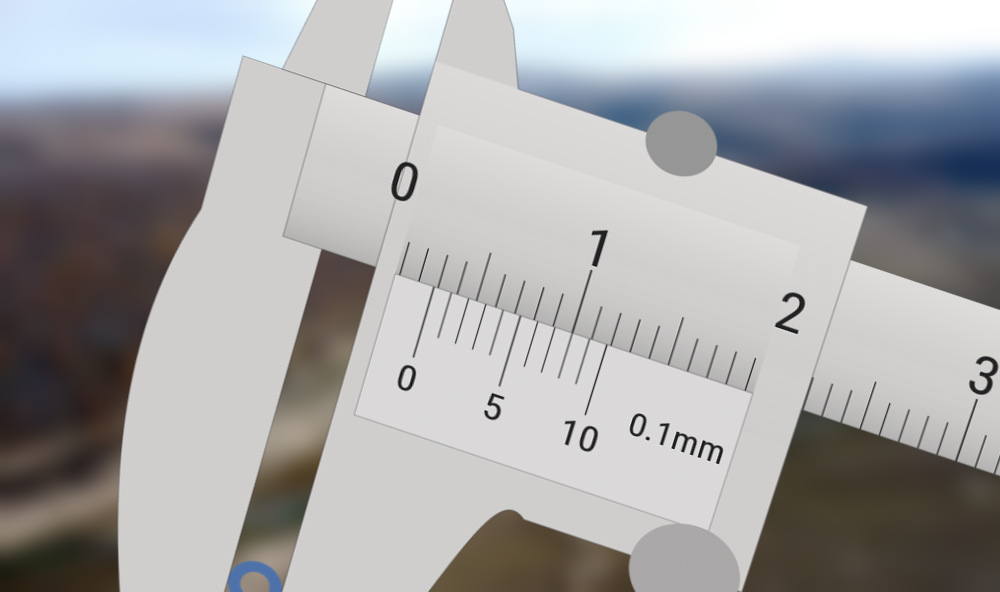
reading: 2.8 mm
